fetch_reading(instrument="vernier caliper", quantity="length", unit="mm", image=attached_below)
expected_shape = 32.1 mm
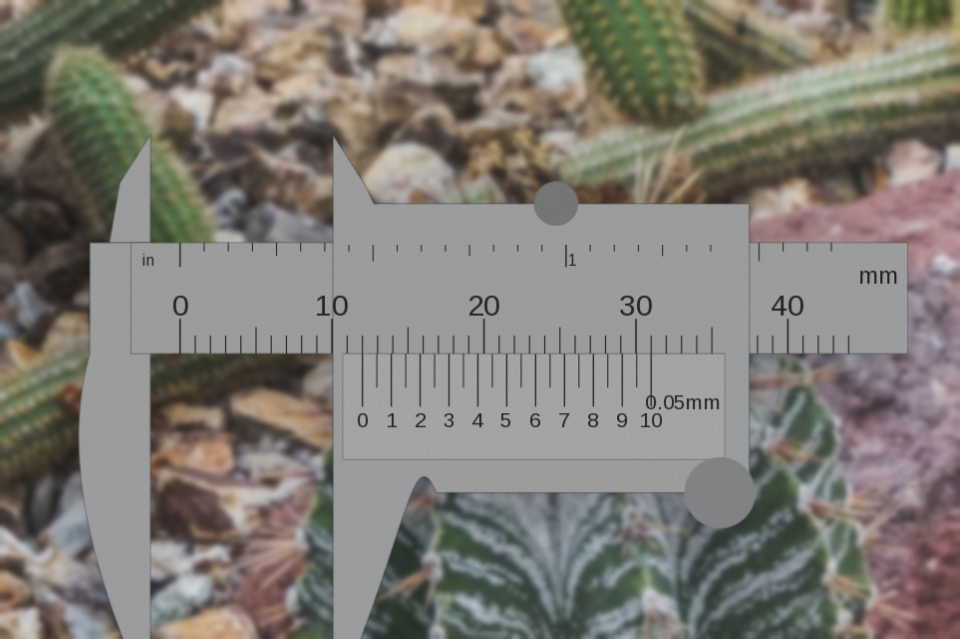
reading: 12.0 mm
